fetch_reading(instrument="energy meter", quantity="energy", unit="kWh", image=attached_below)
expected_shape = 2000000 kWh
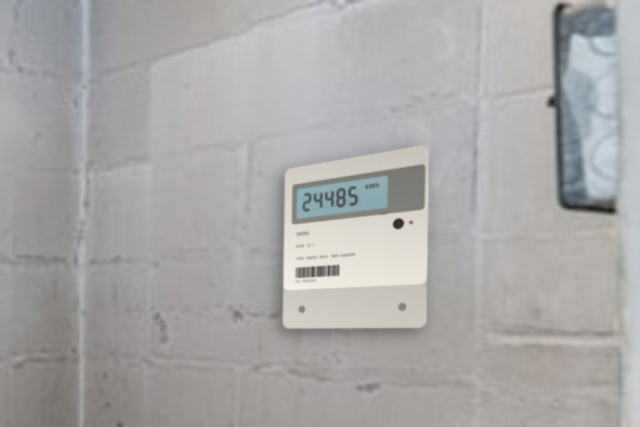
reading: 24485 kWh
